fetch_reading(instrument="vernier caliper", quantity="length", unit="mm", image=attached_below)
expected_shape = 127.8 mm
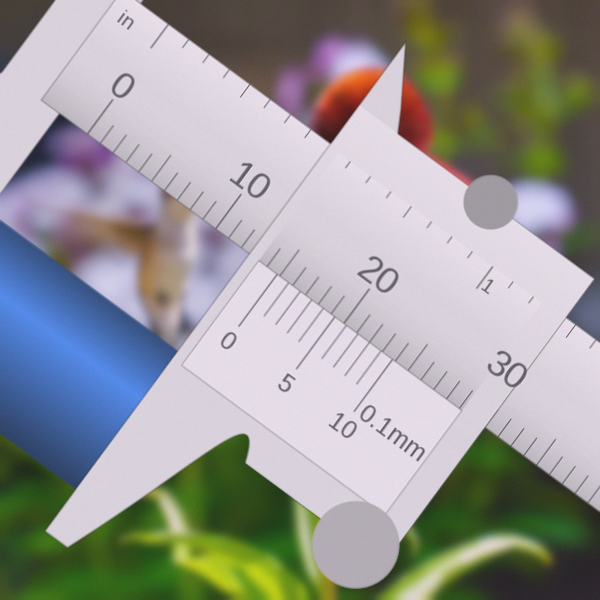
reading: 14.8 mm
